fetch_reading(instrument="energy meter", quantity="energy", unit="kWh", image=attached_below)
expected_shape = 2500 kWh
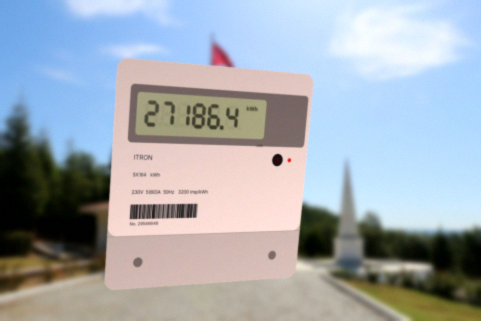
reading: 27186.4 kWh
